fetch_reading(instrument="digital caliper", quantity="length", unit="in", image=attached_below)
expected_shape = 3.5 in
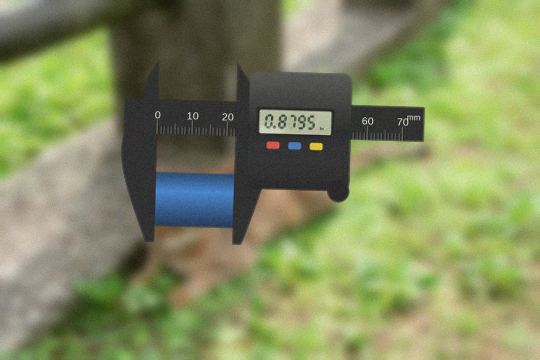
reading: 0.8795 in
